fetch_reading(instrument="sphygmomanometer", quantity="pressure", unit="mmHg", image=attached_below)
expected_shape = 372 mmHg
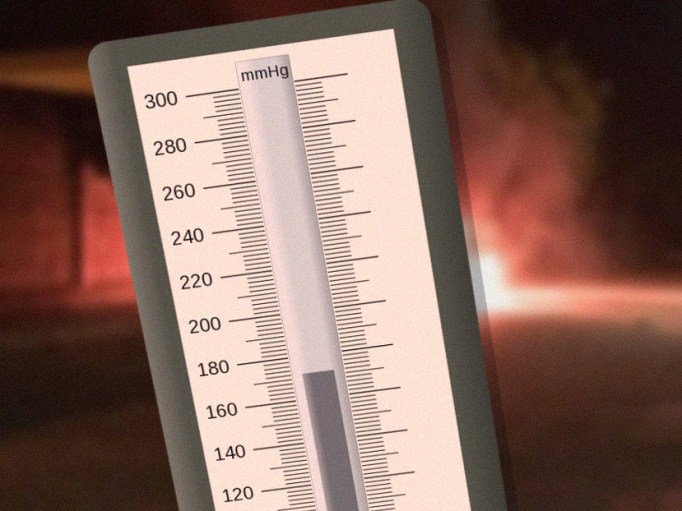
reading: 172 mmHg
